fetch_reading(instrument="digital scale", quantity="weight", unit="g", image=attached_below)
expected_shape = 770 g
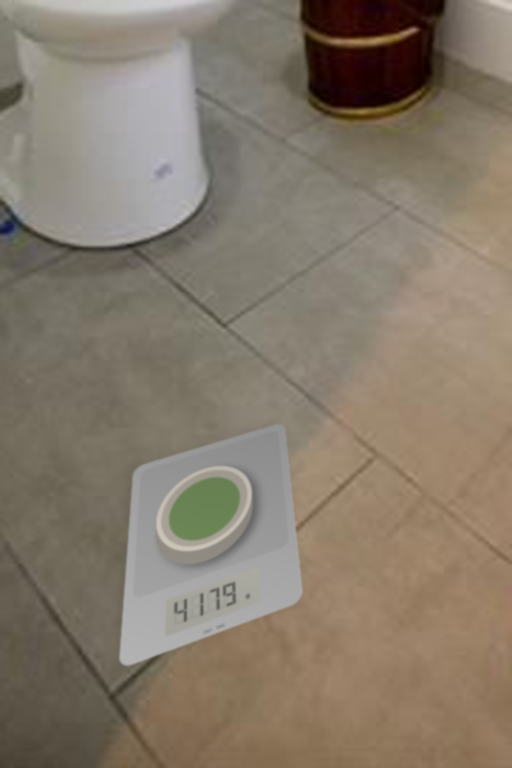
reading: 4179 g
